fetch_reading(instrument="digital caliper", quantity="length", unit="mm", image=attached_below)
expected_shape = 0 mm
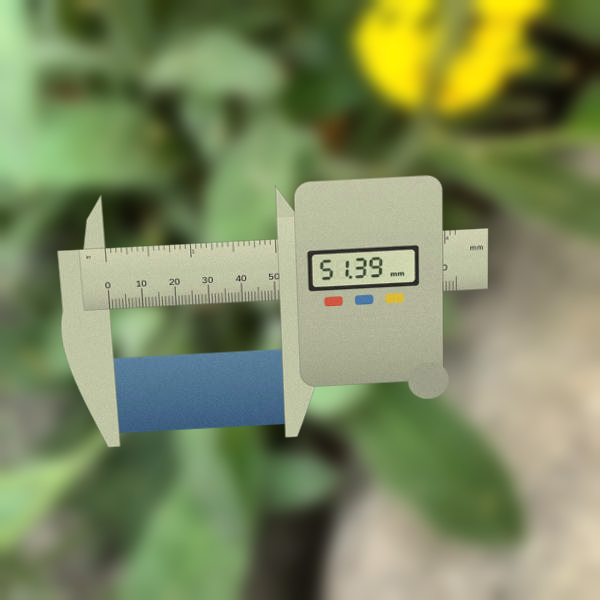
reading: 51.39 mm
